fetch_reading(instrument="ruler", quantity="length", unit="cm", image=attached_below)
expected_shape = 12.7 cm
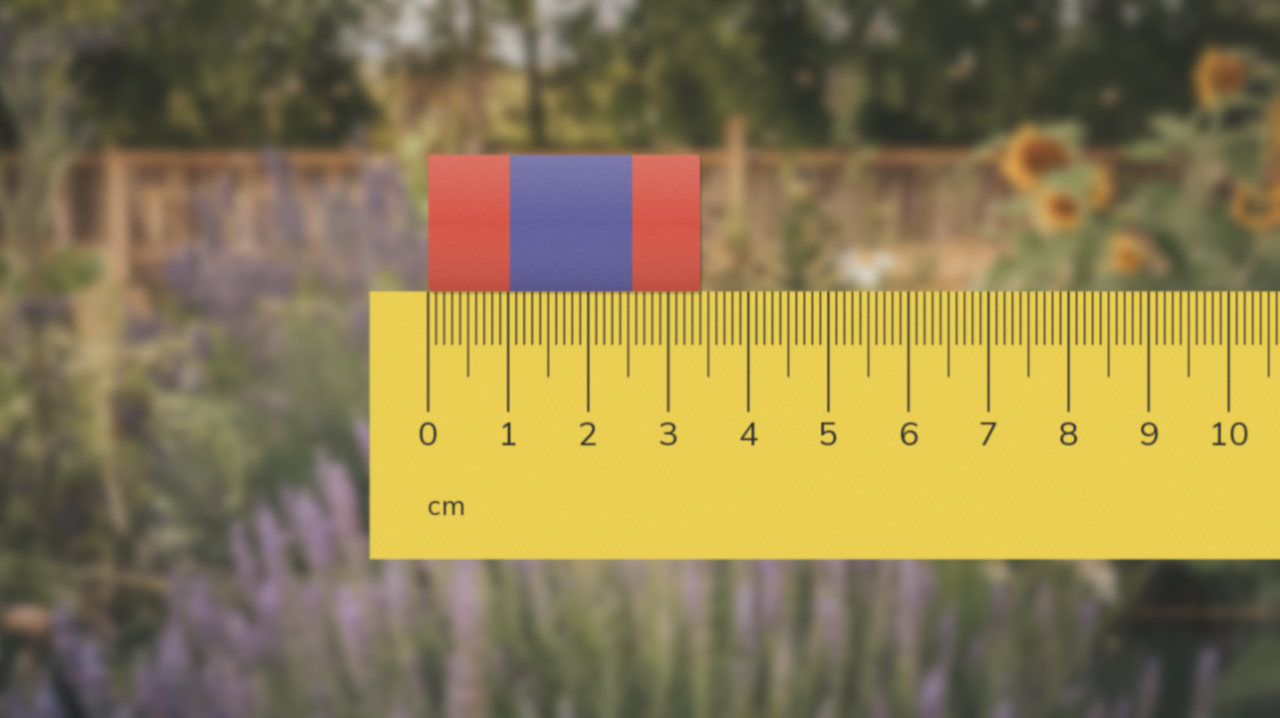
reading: 3.4 cm
